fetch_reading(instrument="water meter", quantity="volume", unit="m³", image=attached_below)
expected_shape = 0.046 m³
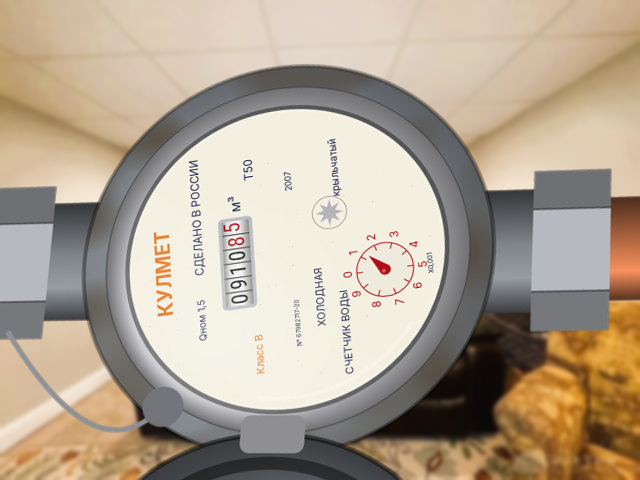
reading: 910.851 m³
